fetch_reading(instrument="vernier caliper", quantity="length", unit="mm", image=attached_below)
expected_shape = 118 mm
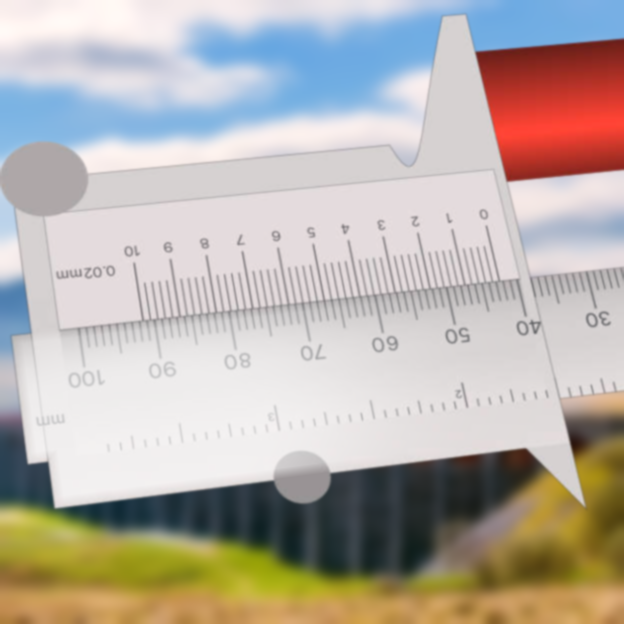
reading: 42.5 mm
